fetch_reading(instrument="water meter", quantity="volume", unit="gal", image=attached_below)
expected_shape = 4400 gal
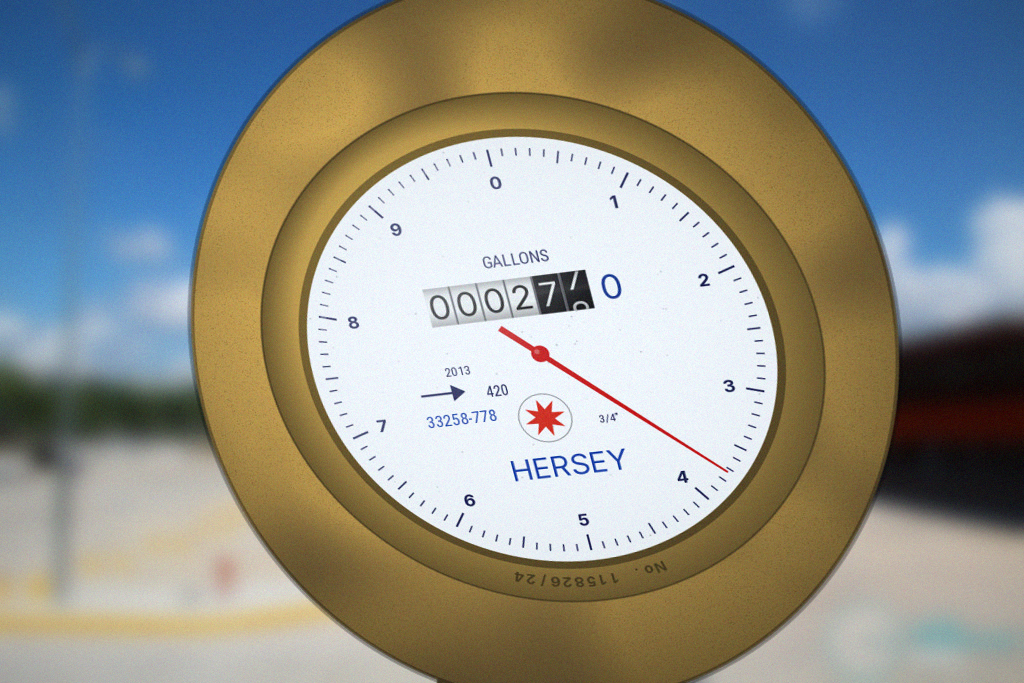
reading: 2773.7 gal
